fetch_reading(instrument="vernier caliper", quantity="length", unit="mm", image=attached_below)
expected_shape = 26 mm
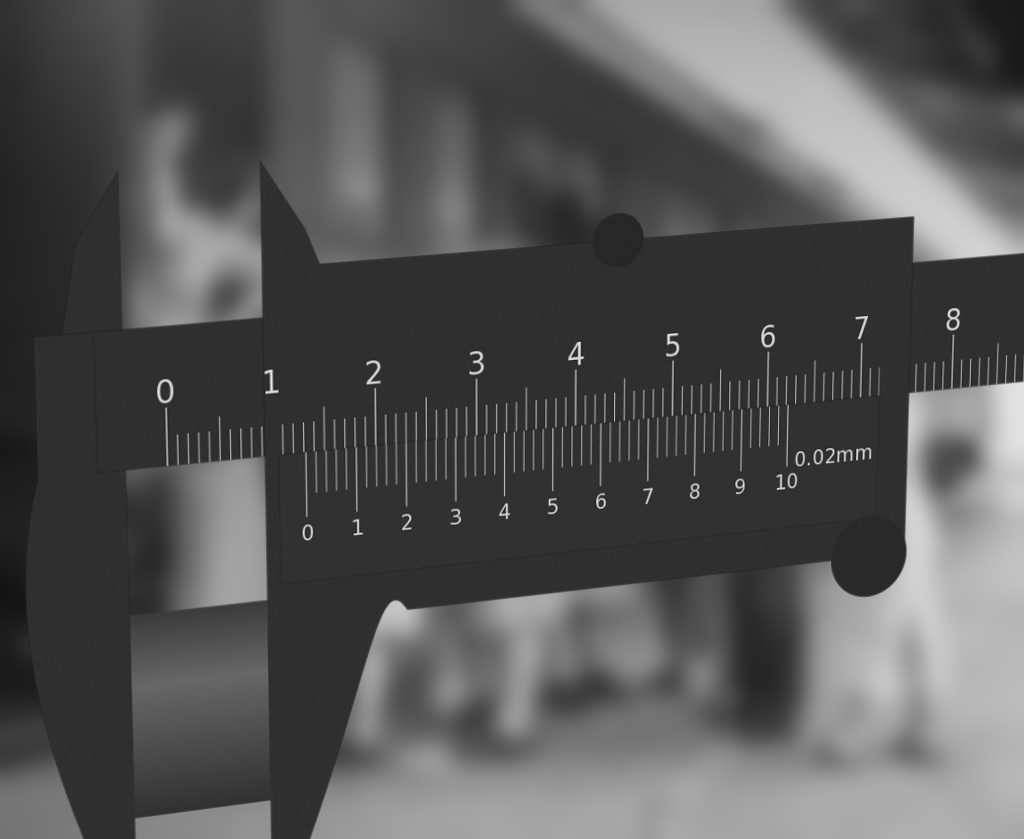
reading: 13.2 mm
